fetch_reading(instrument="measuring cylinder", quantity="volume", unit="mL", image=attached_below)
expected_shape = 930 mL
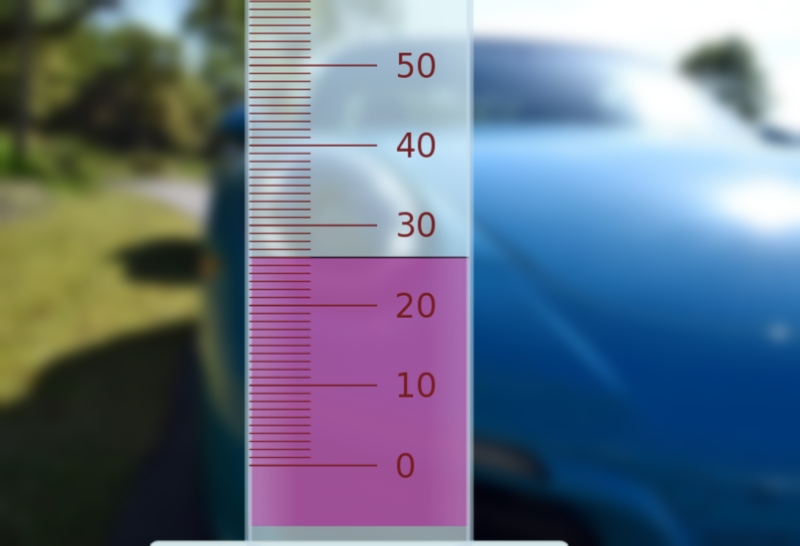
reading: 26 mL
